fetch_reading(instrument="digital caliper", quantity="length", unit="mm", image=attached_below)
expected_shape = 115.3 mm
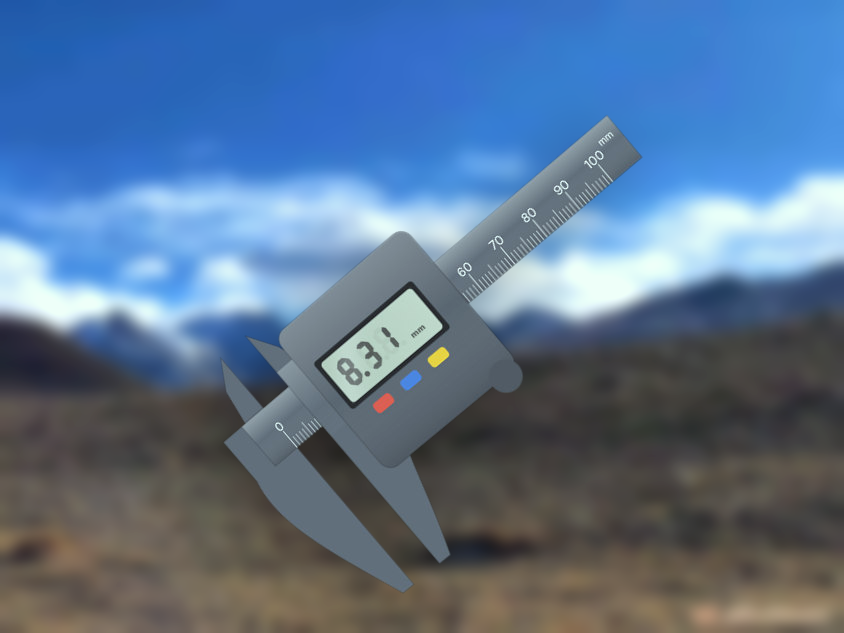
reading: 8.31 mm
